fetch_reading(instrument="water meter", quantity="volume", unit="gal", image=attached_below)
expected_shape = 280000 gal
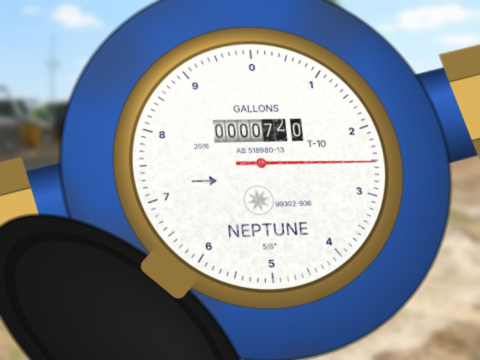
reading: 722.5 gal
